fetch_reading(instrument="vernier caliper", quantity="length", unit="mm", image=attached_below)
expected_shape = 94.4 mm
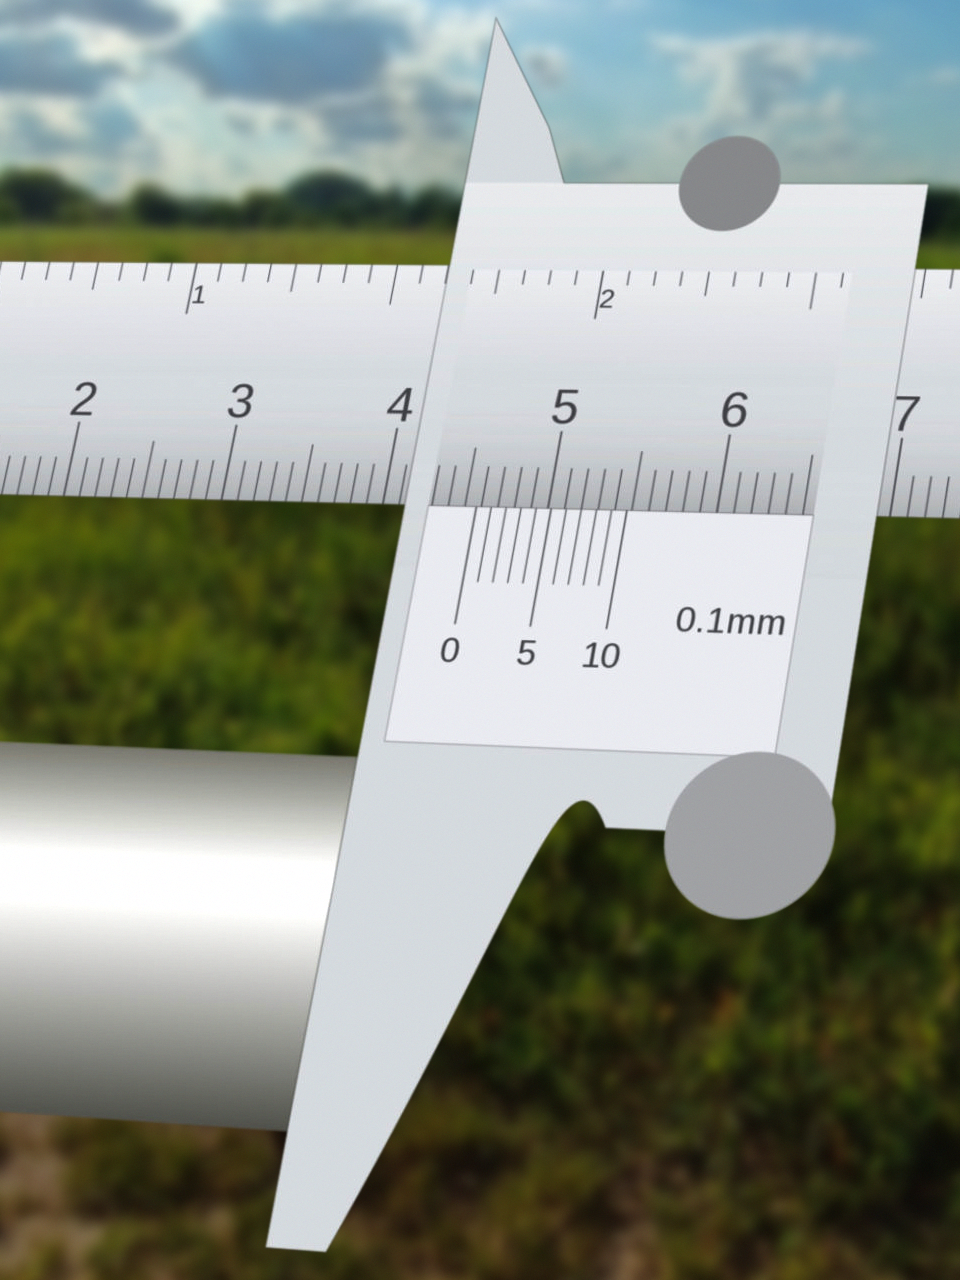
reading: 45.7 mm
